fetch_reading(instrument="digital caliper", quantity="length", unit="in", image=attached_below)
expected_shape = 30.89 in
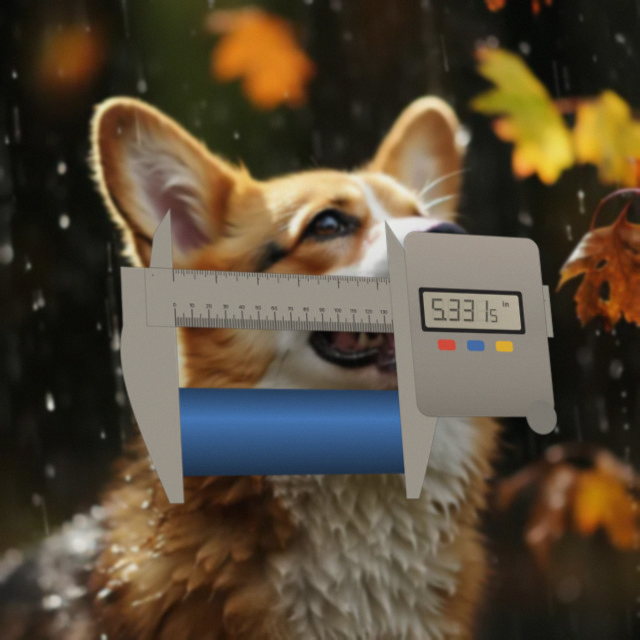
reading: 5.3315 in
